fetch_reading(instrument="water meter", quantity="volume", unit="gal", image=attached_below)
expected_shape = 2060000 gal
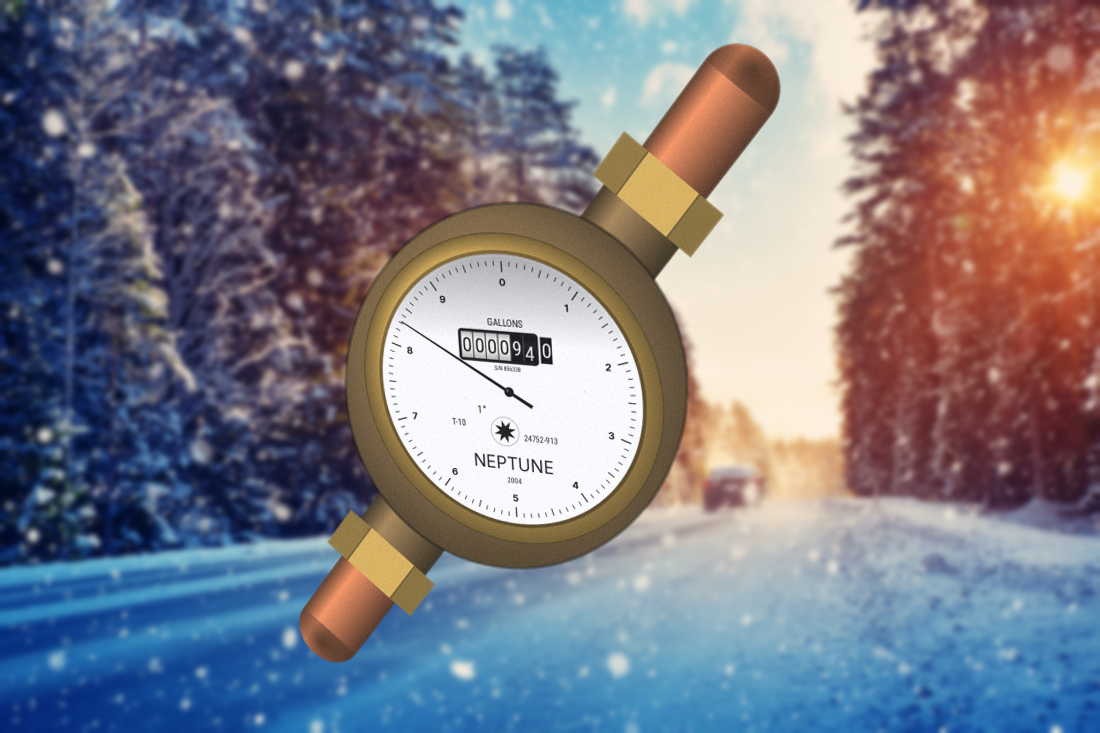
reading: 938.3 gal
